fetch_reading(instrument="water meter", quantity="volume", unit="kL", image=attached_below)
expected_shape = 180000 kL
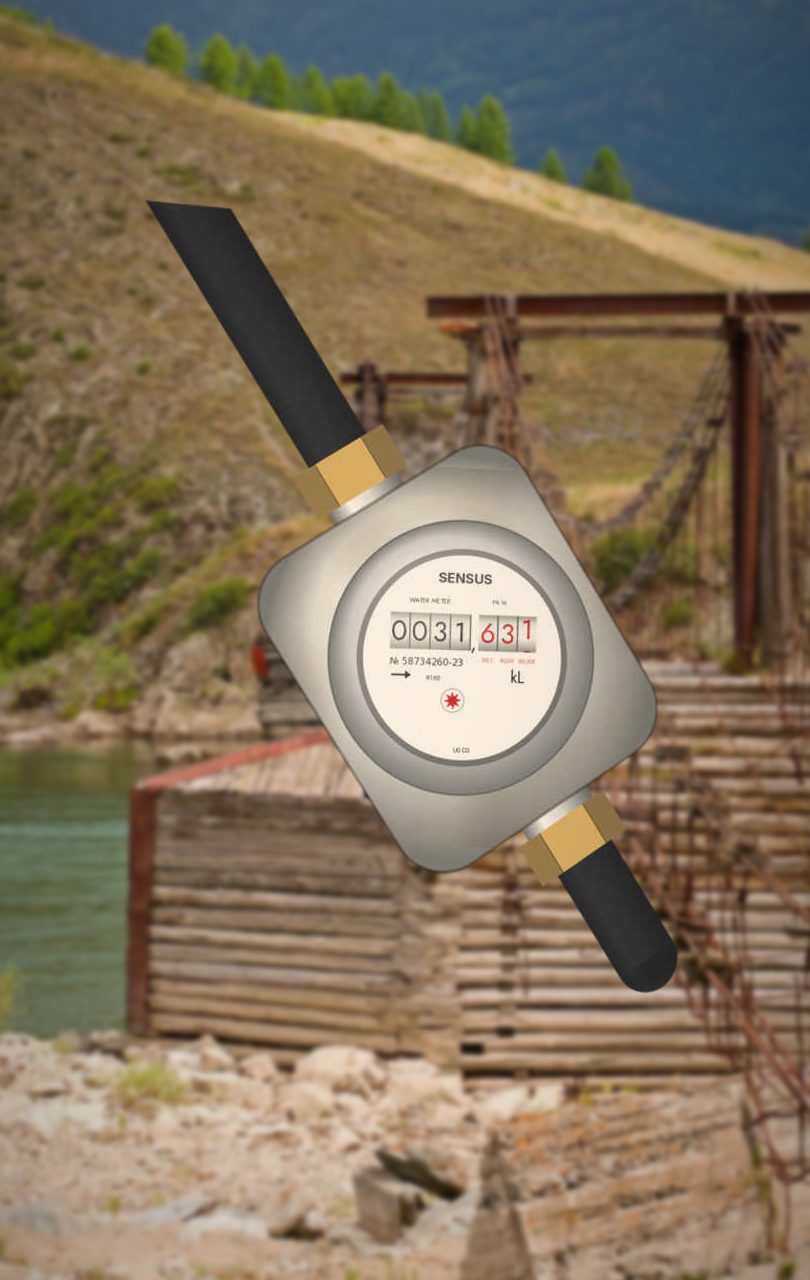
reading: 31.631 kL
